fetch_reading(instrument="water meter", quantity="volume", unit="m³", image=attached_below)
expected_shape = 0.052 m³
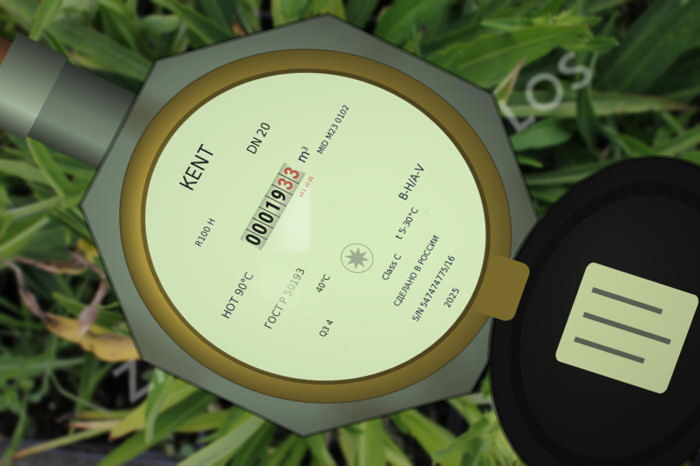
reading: 19.33 m³
